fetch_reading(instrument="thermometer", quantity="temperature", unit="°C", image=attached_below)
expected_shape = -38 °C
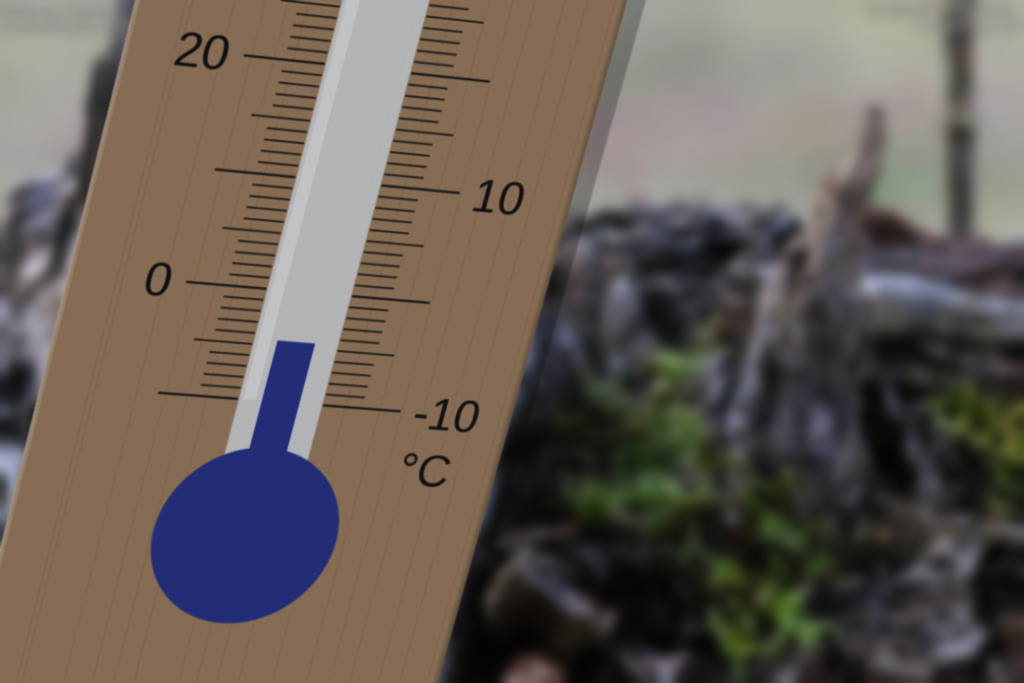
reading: -4.5 °C
